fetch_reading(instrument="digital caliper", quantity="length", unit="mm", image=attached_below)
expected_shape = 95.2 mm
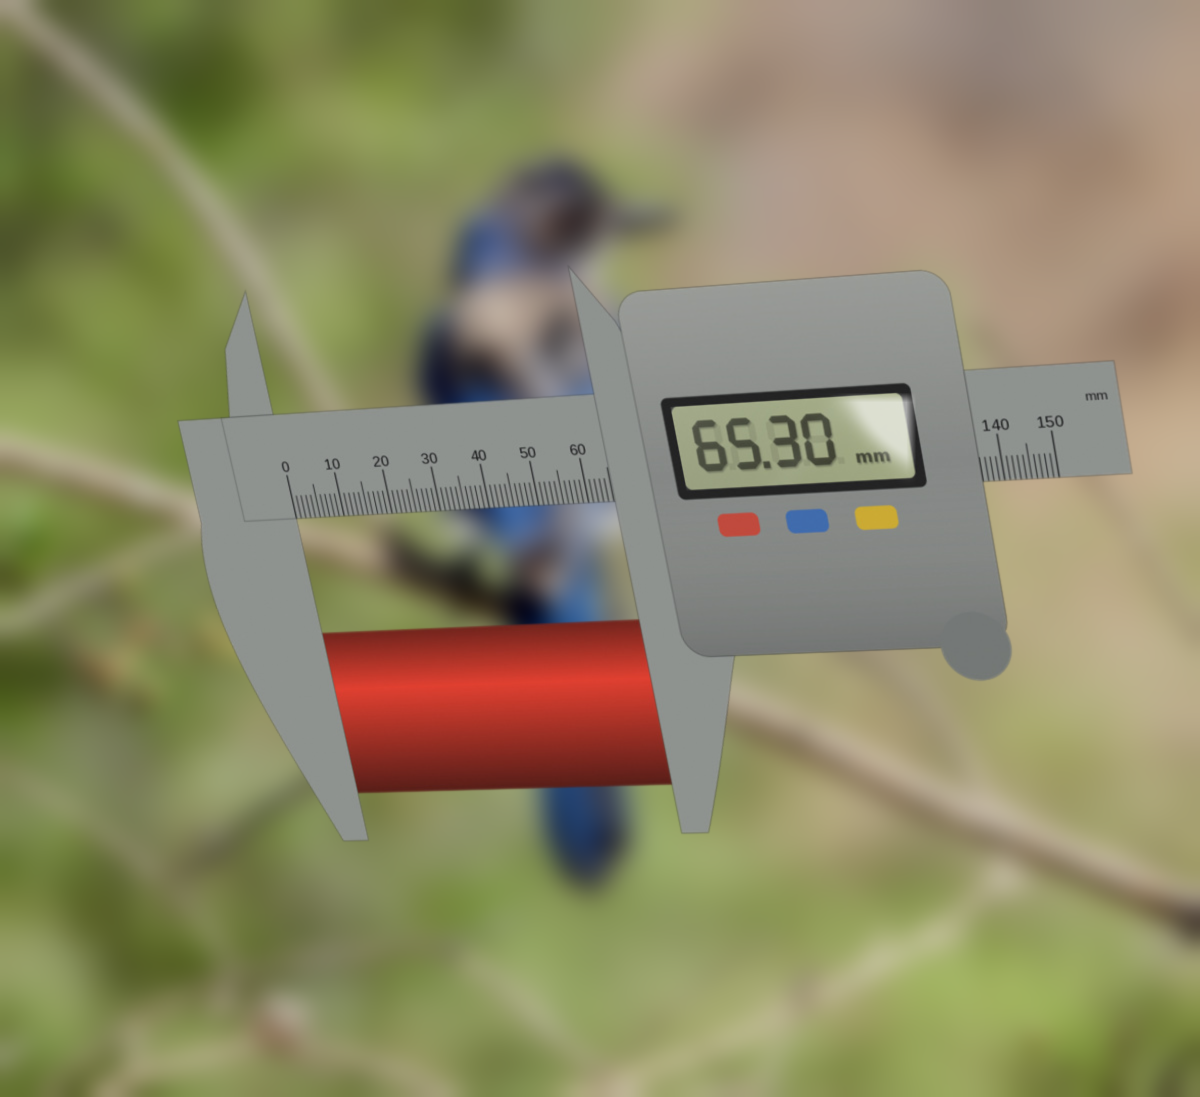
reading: 65.30 mm
